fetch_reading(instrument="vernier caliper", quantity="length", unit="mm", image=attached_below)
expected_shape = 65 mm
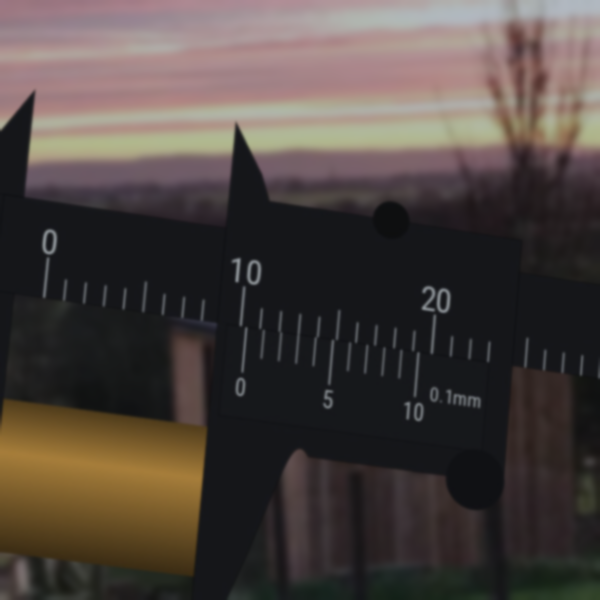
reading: 10.3 mm
